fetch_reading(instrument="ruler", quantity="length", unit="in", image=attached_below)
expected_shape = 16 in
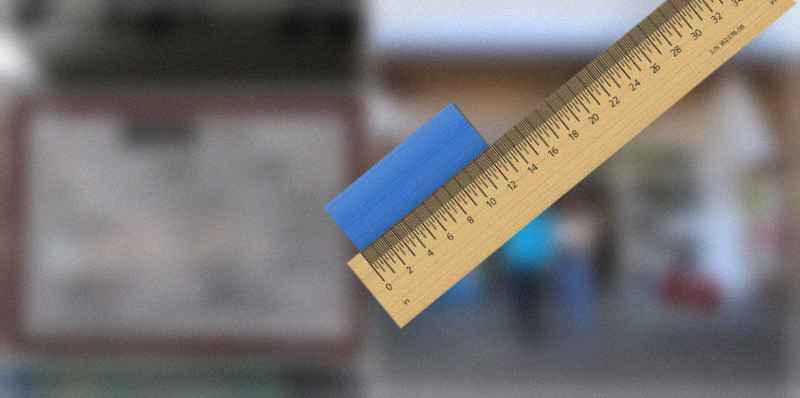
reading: 12.5 in
